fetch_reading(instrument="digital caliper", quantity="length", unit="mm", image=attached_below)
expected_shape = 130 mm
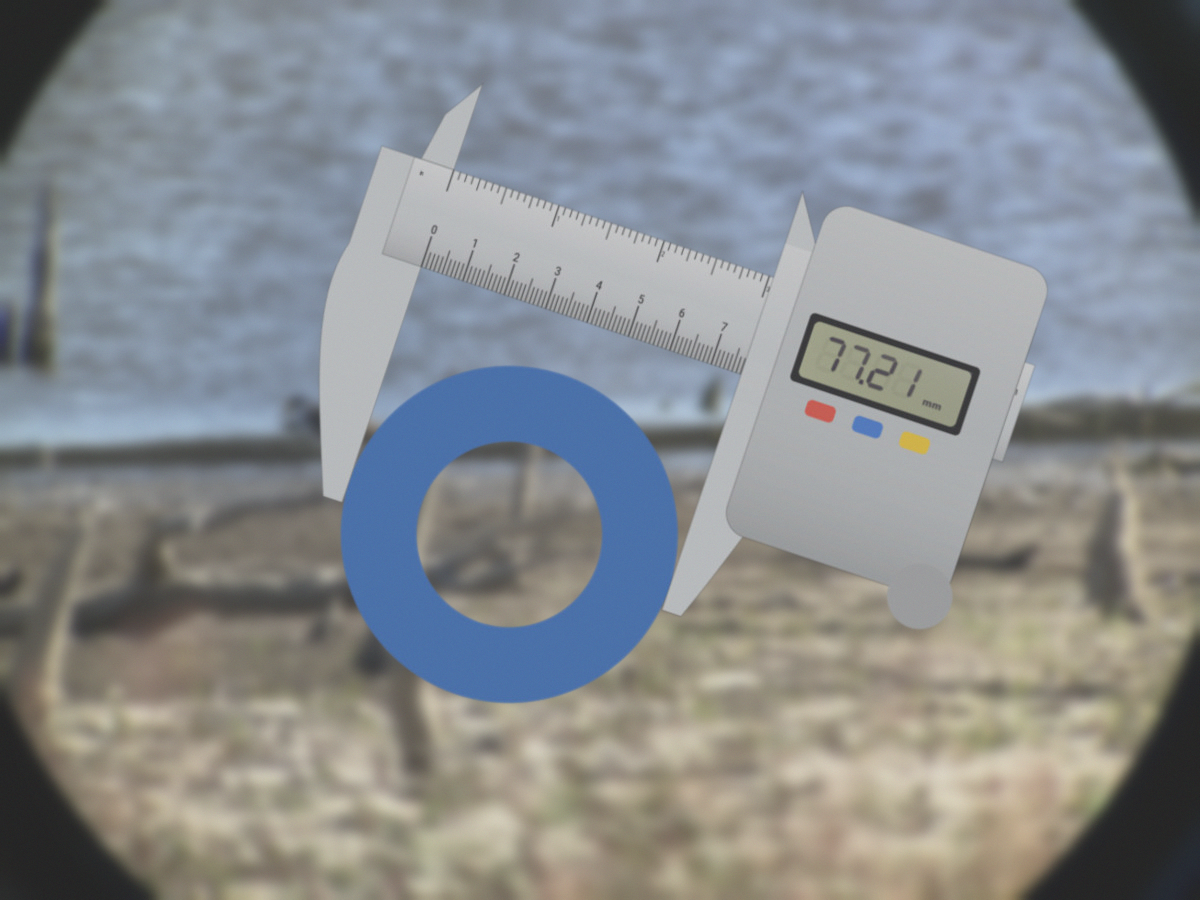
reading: 77.21 mm
